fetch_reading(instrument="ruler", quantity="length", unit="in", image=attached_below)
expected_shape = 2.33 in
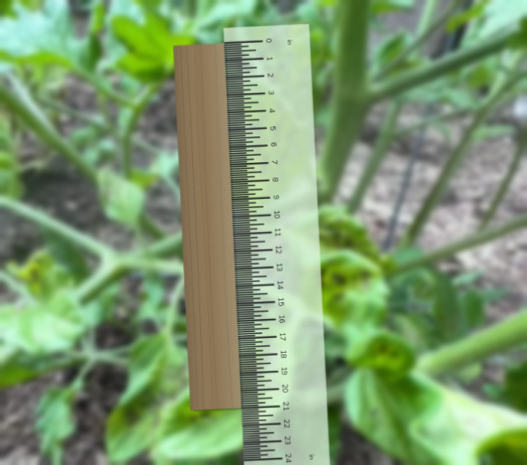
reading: 21 in
